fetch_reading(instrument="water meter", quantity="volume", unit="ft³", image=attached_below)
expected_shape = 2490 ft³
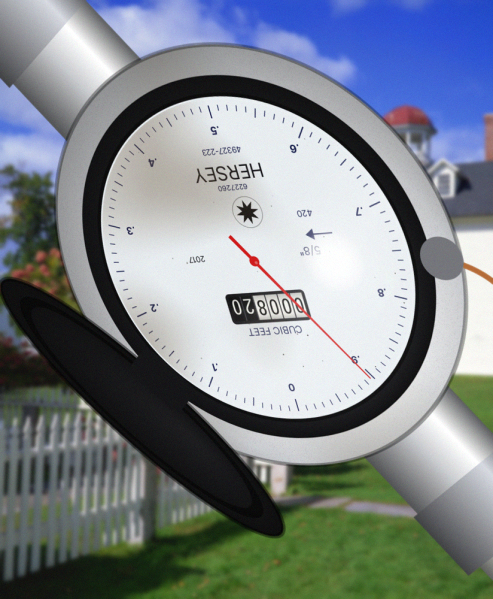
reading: 819.90 ft³
